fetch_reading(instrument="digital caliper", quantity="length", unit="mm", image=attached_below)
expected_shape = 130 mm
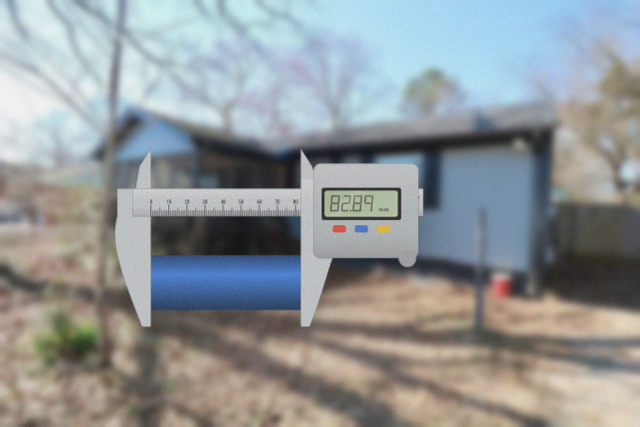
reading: 82.89 mm
